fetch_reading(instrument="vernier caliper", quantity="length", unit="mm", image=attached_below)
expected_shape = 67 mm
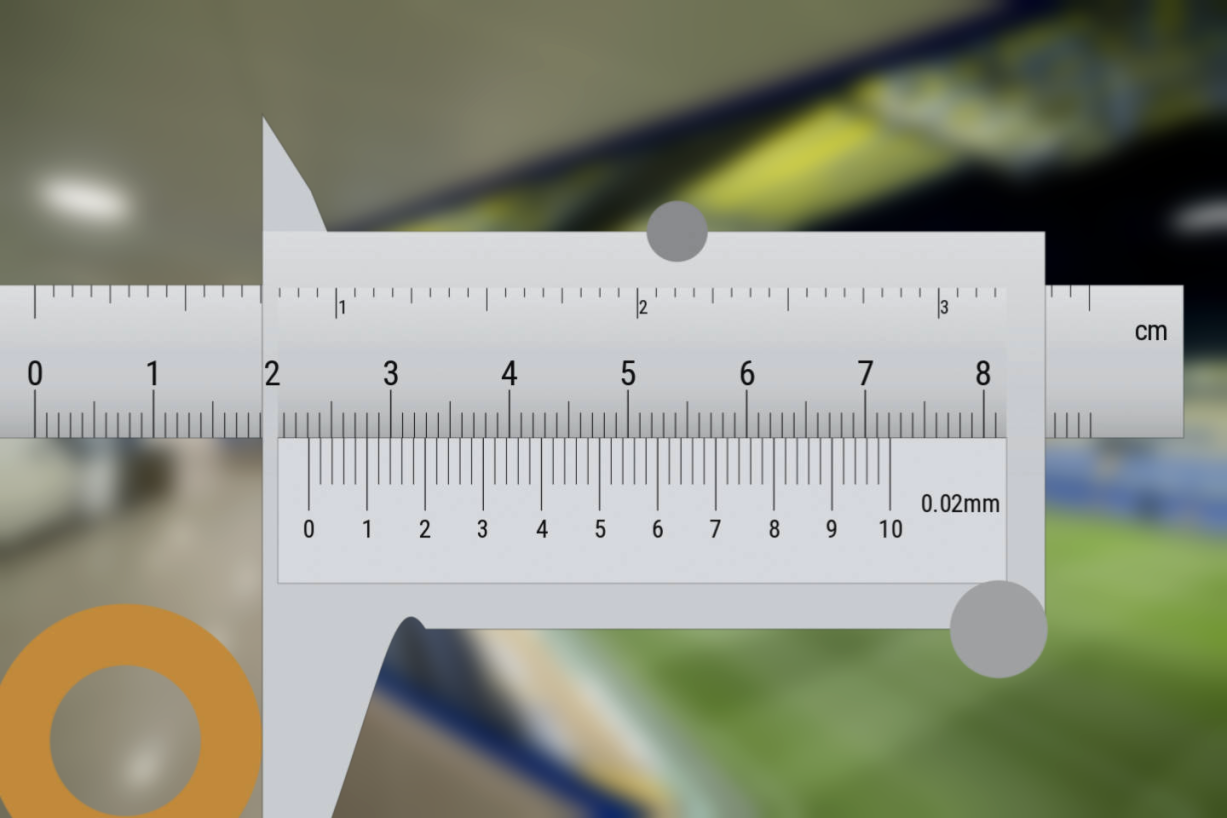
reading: 23.1 mm
